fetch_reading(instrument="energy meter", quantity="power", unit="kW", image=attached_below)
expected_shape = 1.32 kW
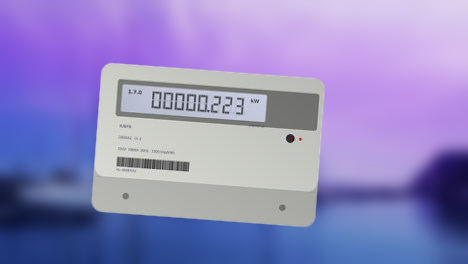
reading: 0.223 kW
